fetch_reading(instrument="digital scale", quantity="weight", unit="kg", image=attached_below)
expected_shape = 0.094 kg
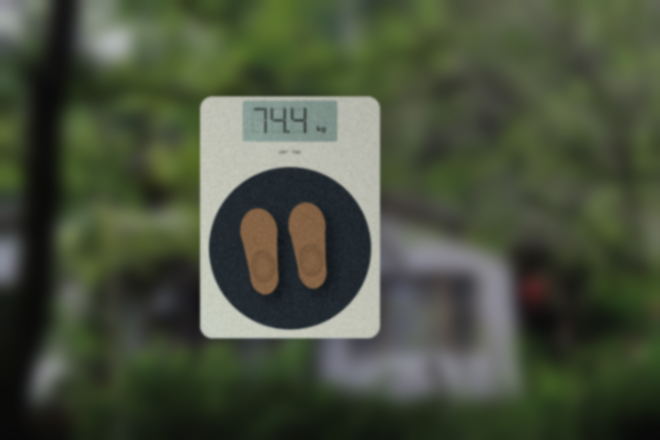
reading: 74.4 kg
